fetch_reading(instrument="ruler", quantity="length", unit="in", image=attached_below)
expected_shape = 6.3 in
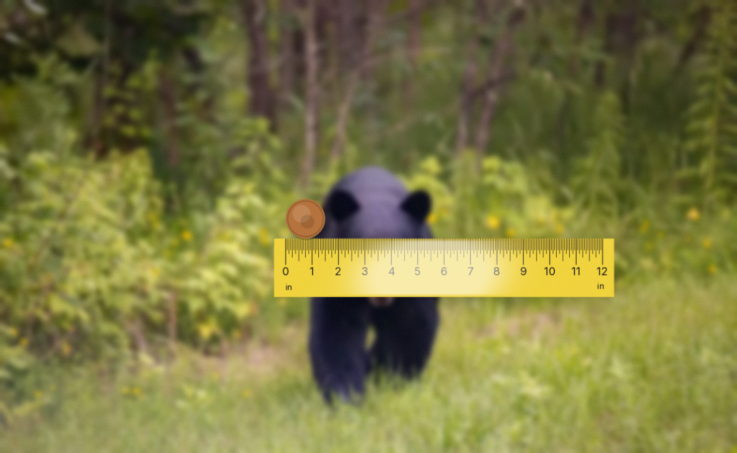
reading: 1.5 in
